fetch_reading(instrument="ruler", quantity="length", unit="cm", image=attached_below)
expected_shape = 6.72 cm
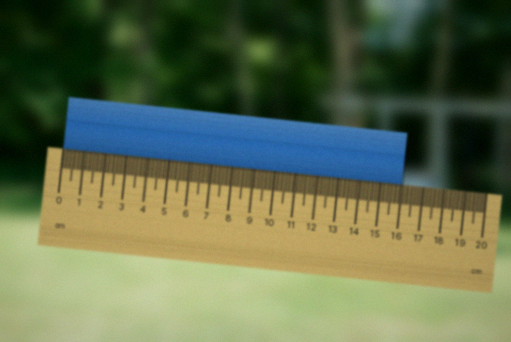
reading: 16 cm
